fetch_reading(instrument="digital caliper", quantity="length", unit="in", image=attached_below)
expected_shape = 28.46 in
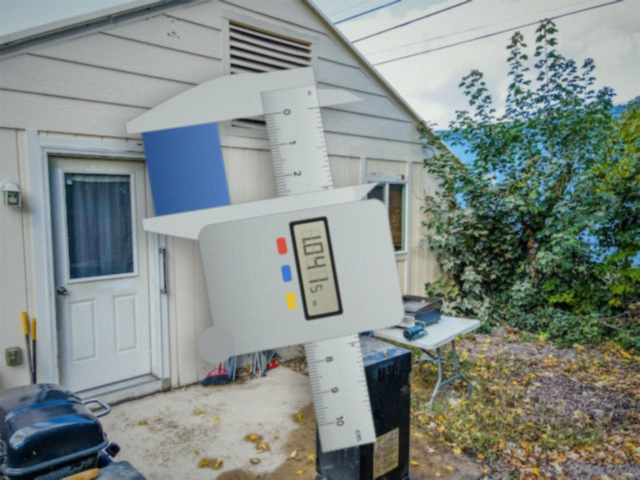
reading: 1.0415 in
